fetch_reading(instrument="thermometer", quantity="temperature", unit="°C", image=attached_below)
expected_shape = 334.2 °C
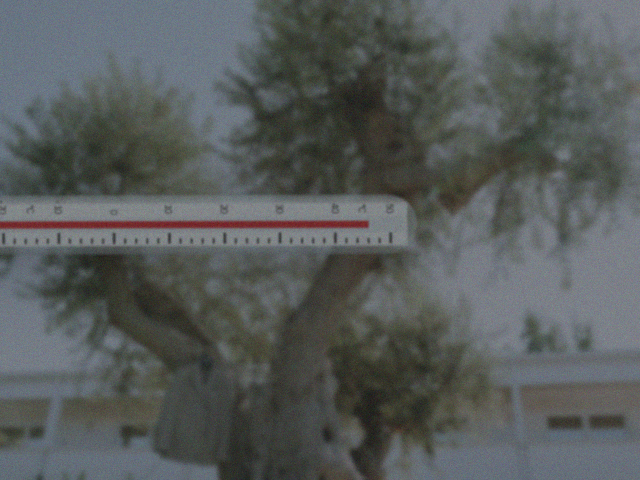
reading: 46 °C
